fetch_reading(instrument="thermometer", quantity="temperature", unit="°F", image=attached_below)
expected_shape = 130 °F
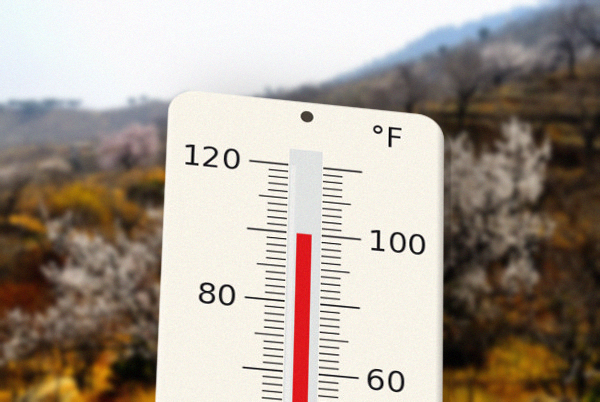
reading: 100 °F
